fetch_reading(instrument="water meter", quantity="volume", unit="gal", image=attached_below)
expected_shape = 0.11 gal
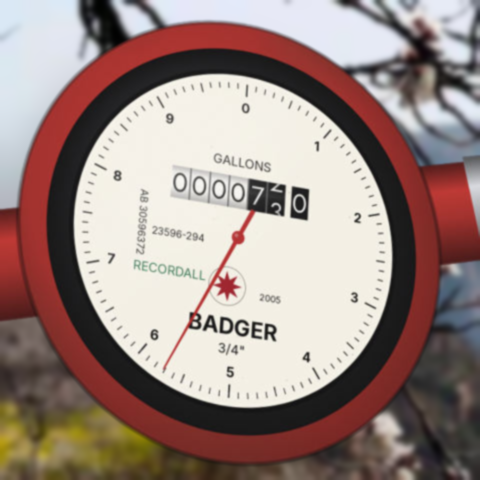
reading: 725.7 gal
